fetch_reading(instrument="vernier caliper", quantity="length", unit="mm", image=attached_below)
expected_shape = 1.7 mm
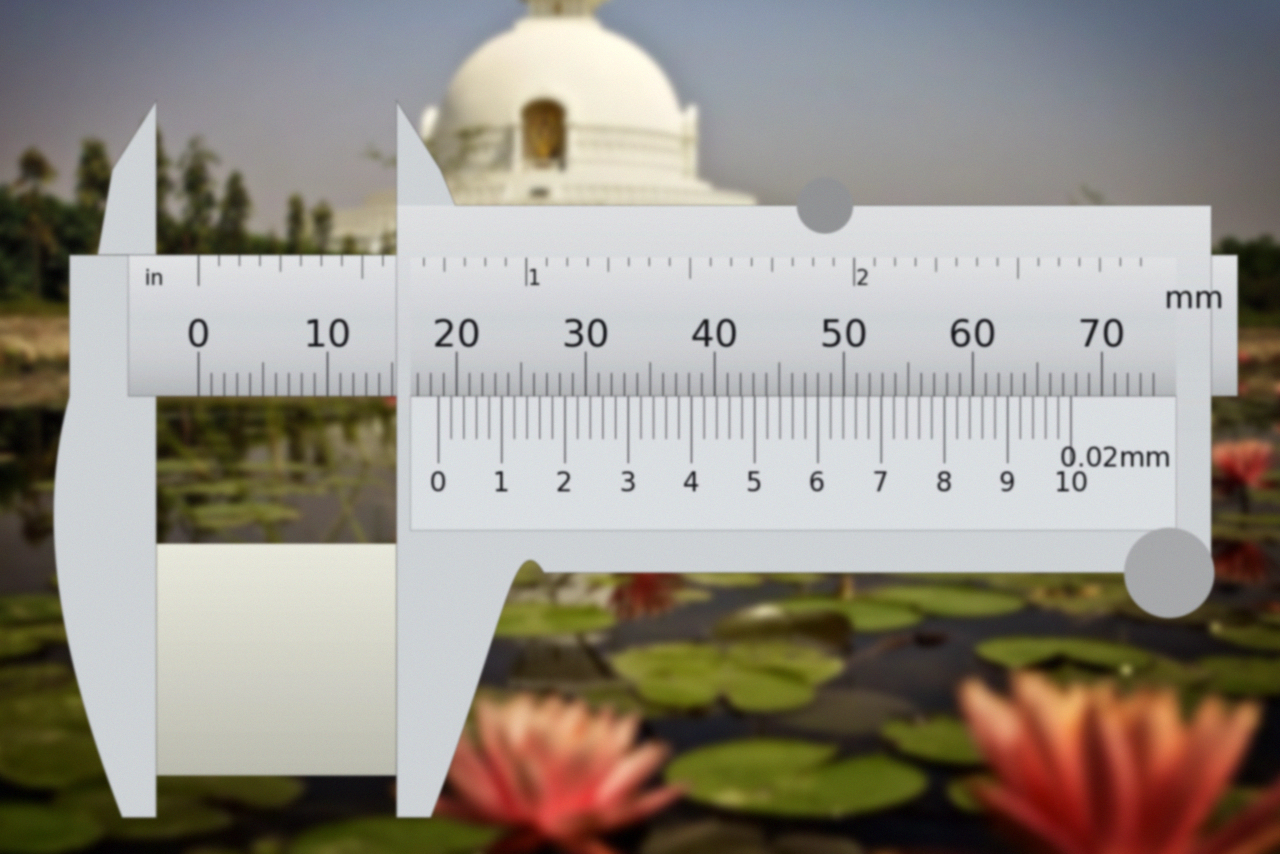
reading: 18.6 mm
